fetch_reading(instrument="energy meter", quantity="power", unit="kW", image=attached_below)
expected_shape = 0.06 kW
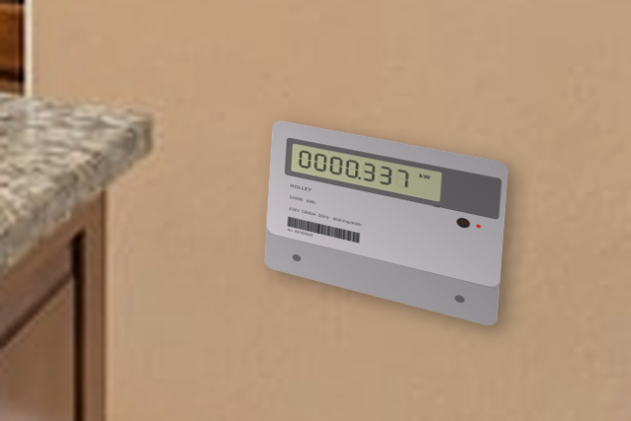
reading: 0.337 kW
